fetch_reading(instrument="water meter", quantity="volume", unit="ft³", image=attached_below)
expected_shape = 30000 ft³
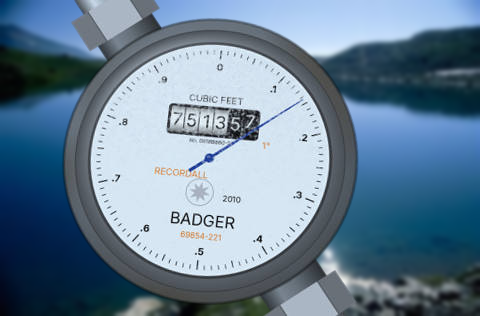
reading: 751357.14 ft³
